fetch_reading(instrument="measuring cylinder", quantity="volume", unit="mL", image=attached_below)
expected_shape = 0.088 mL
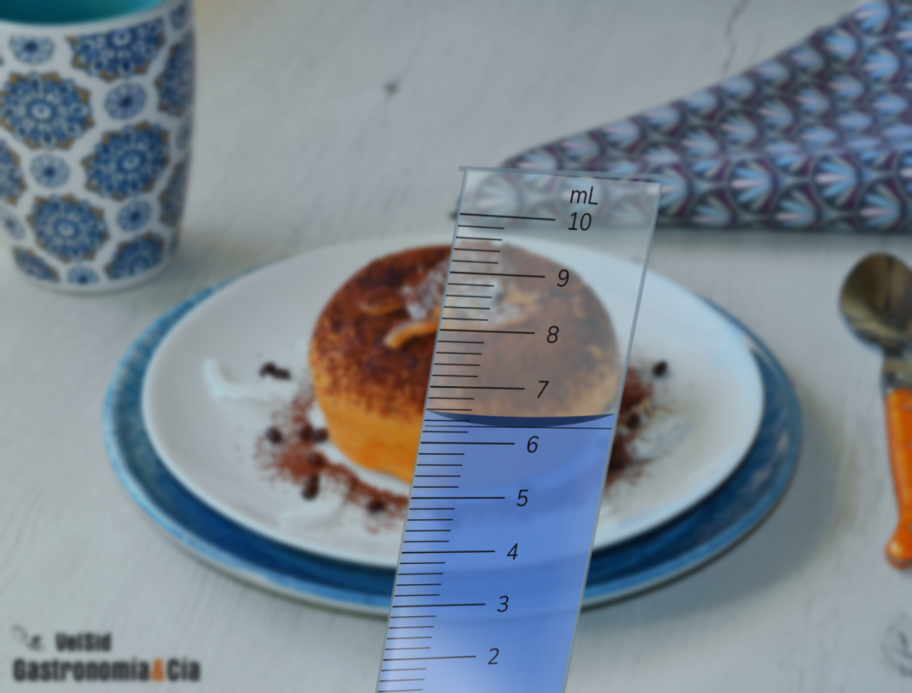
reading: 6.3 mL
